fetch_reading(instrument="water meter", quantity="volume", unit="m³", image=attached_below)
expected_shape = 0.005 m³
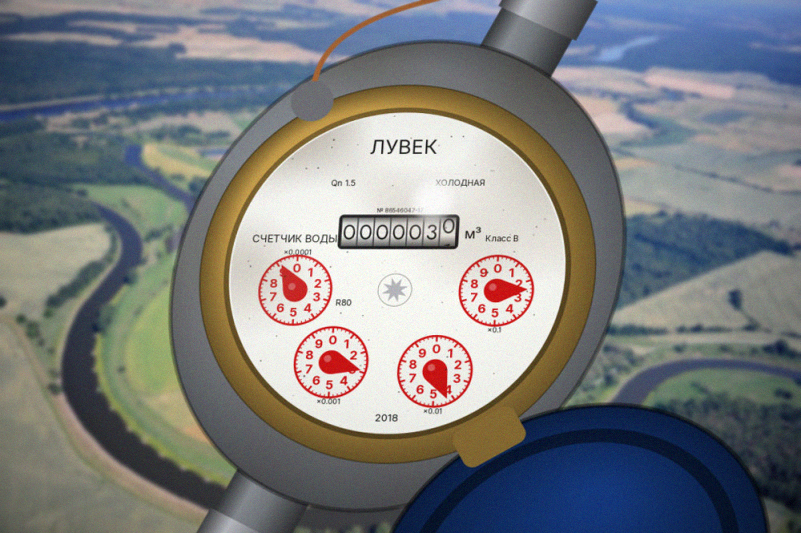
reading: 30.2429 m³
